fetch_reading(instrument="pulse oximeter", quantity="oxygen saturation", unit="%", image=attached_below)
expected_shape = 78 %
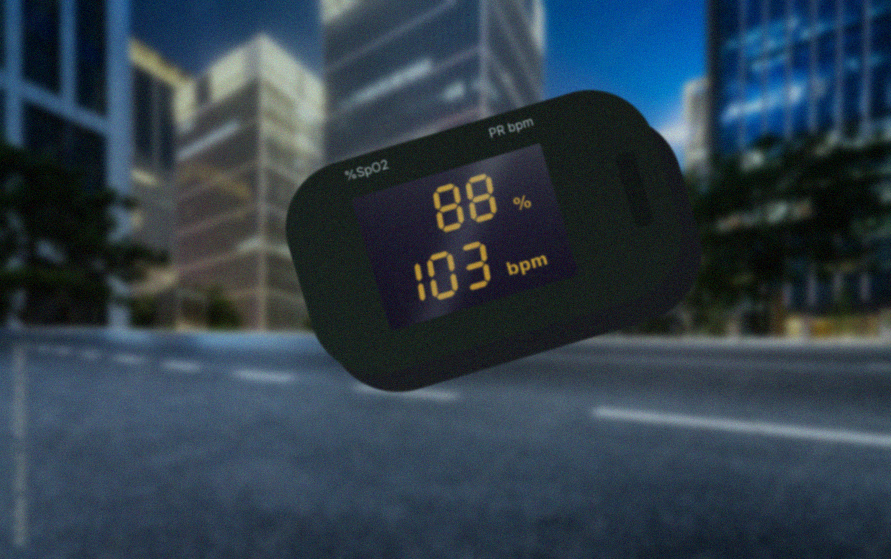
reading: 88 %
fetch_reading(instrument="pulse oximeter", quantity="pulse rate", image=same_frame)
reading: 103 bpm
